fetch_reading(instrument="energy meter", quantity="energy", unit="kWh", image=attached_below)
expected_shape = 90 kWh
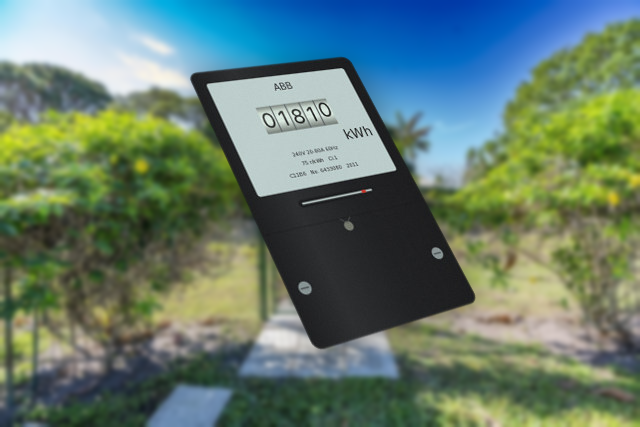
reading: 1810 kWh
